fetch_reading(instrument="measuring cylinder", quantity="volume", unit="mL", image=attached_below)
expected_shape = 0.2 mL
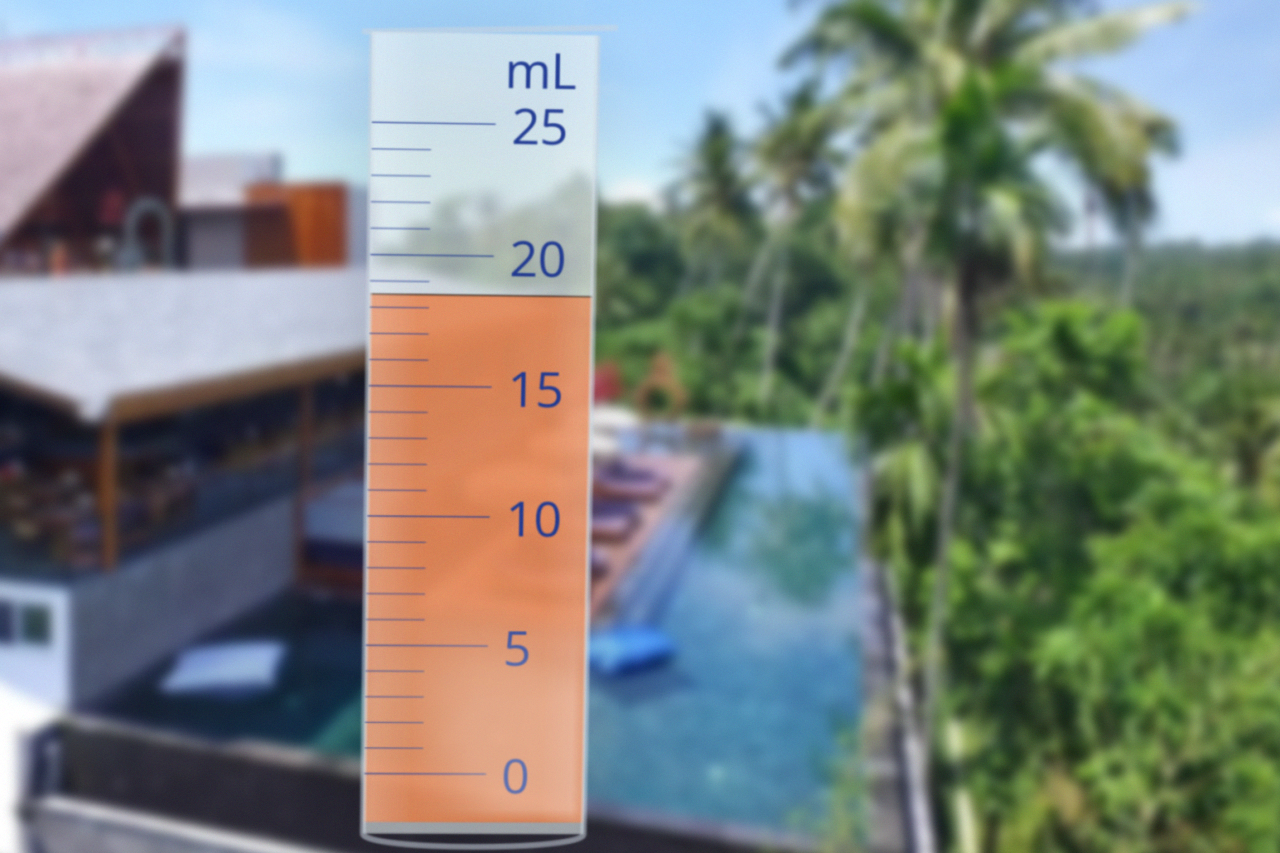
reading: 18.5 mL
